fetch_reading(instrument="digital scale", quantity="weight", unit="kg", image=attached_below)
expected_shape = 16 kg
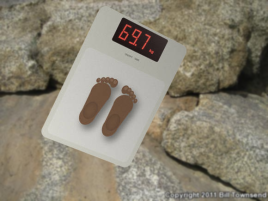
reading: 69.7 kg
